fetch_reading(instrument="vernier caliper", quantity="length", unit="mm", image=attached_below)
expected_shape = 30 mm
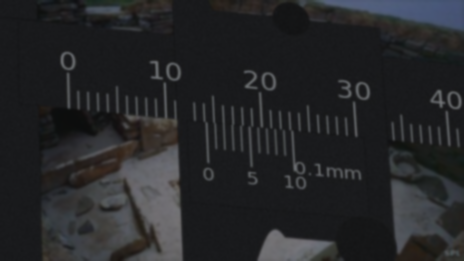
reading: 14.2 mm
